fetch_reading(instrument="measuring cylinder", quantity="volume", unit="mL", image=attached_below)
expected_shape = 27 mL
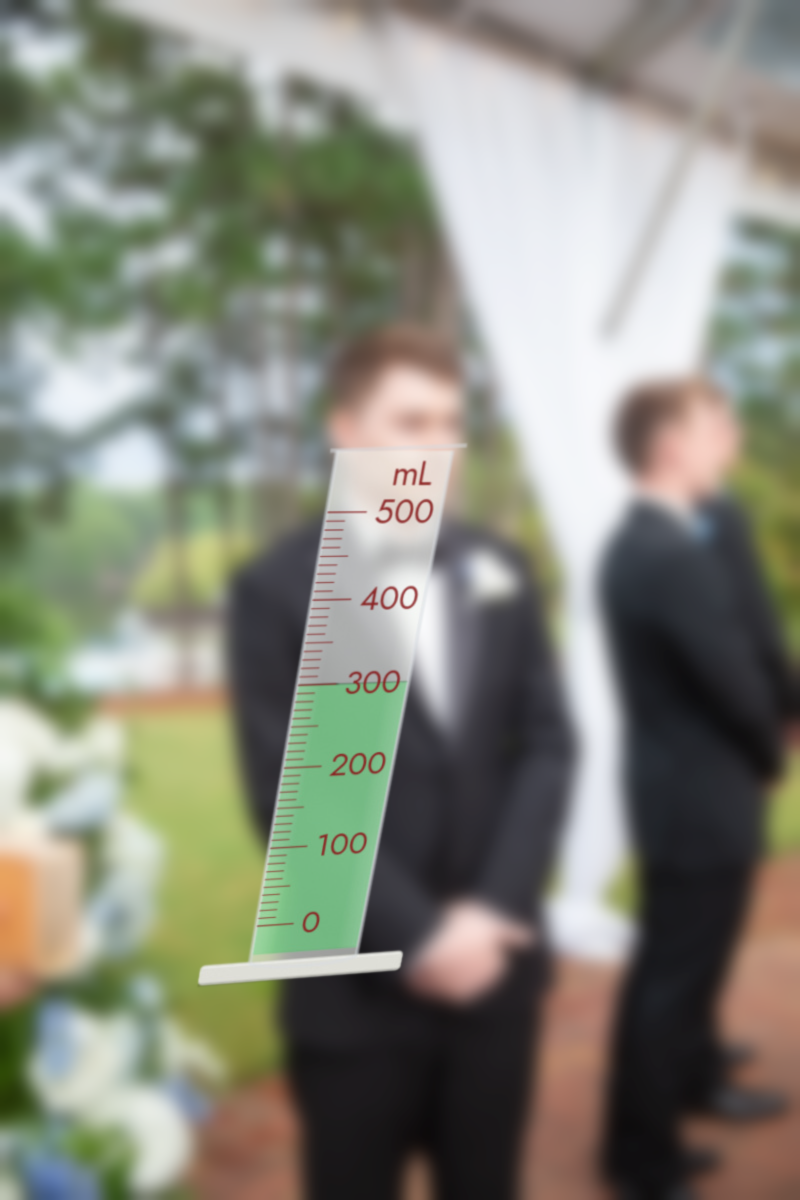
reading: 300 mL
